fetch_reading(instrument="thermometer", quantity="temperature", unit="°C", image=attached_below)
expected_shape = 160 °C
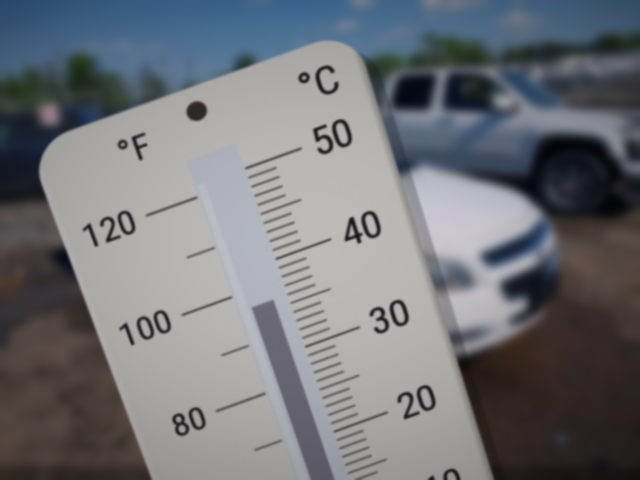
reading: 36 °C
